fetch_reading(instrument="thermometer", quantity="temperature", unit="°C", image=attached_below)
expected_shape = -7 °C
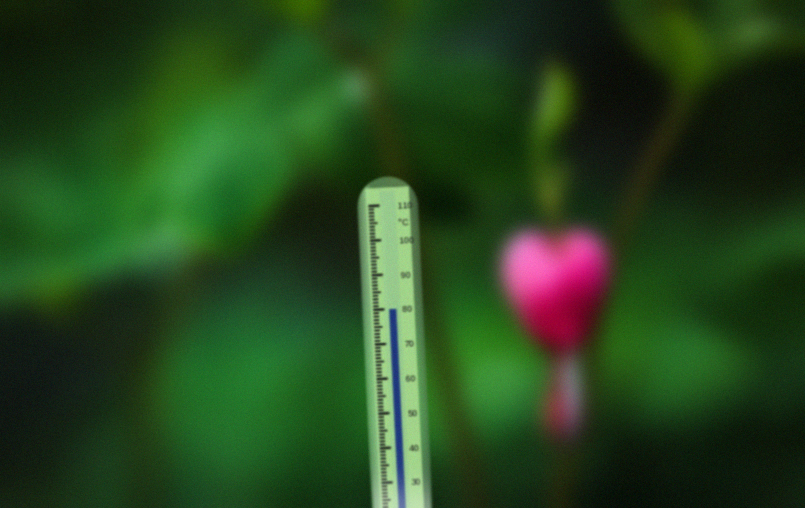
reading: 80 °C
